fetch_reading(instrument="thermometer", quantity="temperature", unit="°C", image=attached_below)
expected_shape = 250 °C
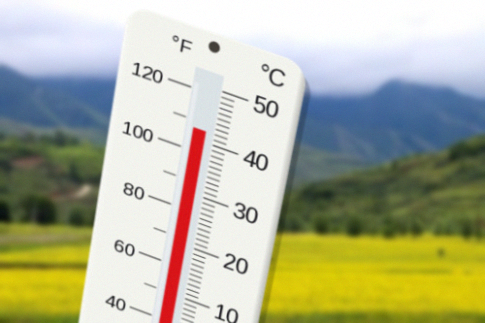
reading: 42 °C
